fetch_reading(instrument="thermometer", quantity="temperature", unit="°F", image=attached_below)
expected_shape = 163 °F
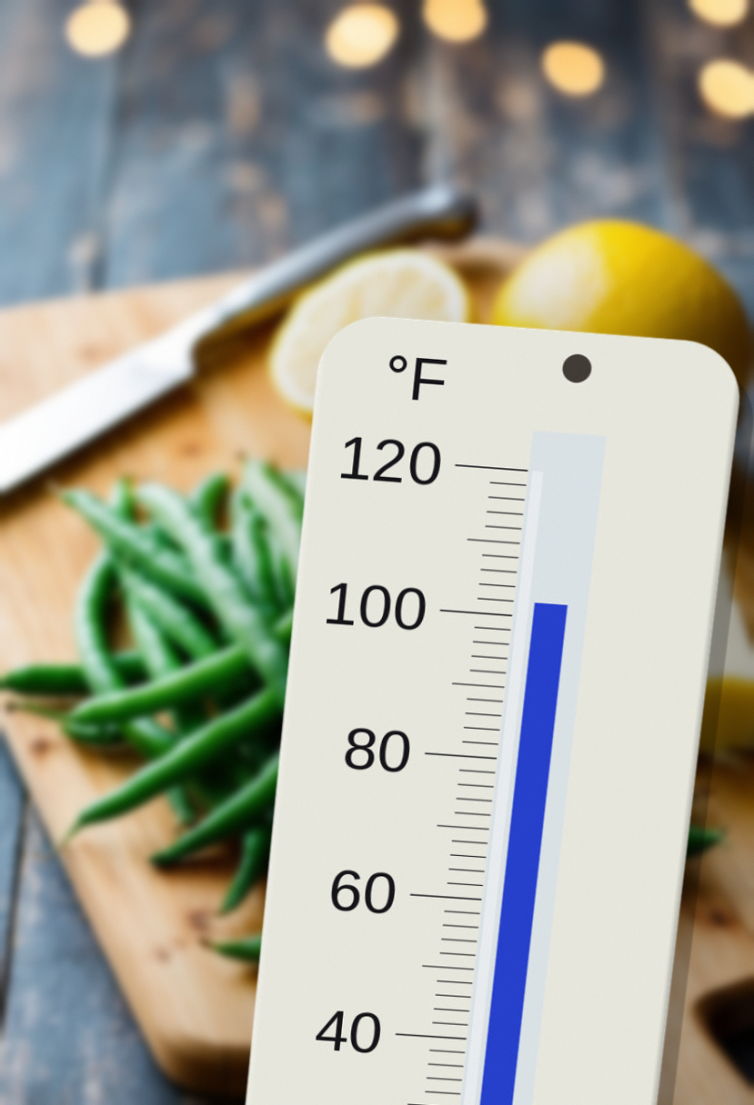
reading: 102 °F
